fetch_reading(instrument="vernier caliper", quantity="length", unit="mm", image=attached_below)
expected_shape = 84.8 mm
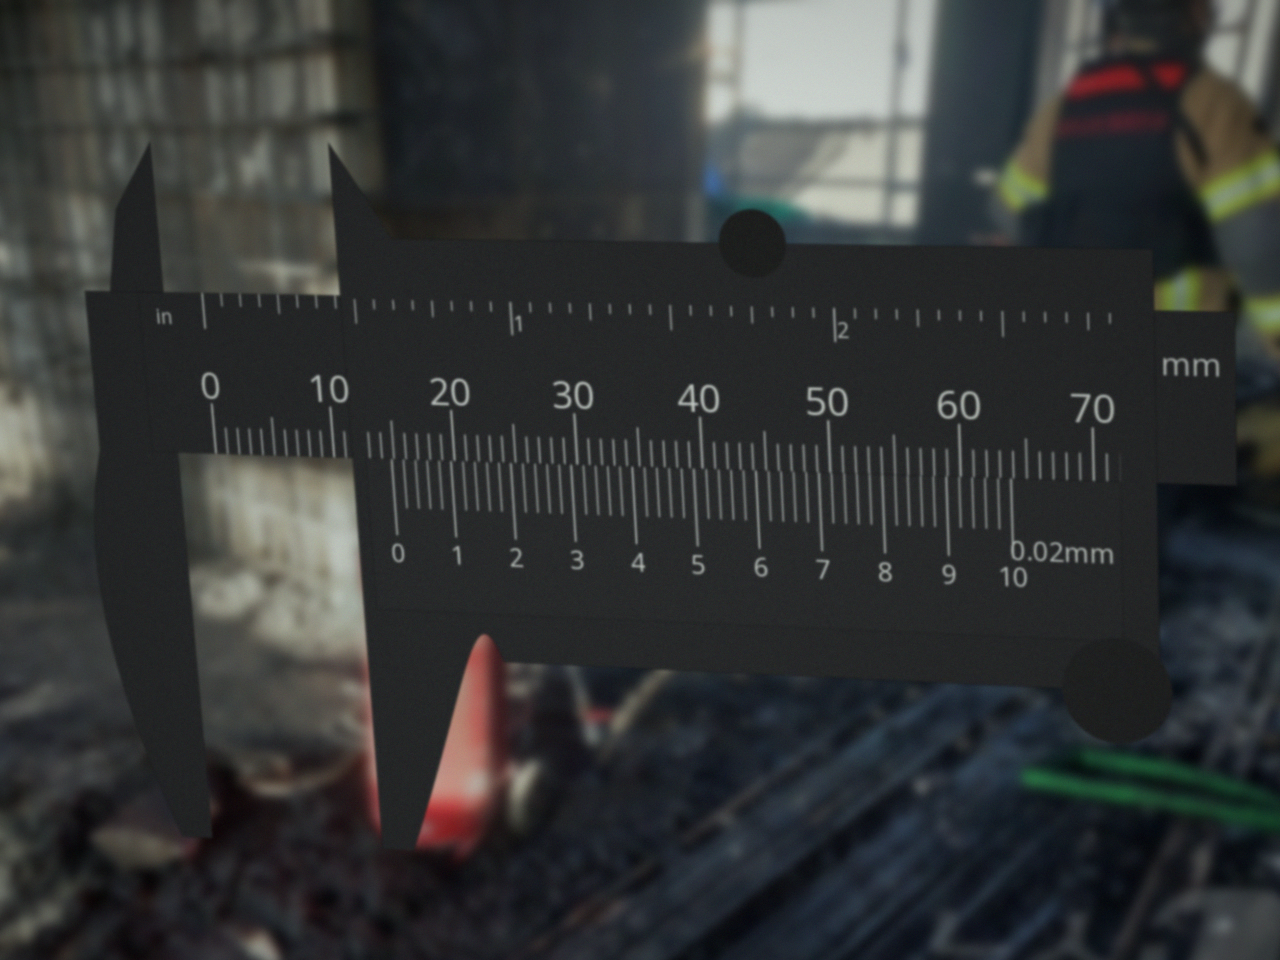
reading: 14.8 mm
